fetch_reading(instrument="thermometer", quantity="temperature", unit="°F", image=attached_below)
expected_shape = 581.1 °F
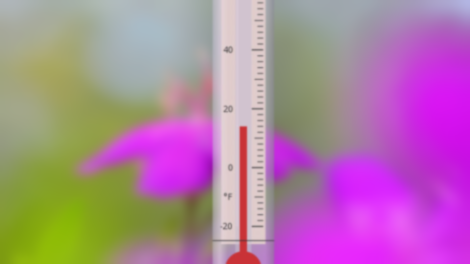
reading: 14 °F
